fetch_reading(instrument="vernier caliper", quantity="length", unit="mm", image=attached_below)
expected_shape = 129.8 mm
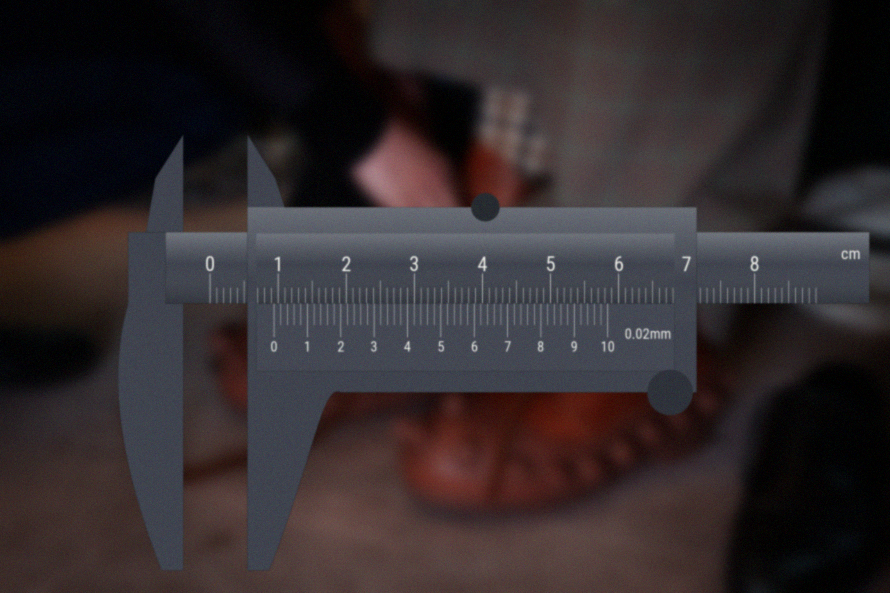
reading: 9.4 mm
